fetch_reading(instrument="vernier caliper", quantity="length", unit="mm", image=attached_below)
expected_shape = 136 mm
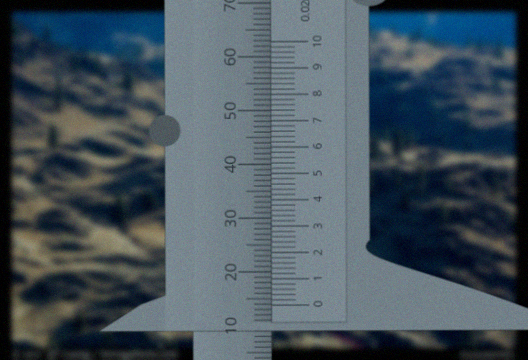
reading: 13.8 mm
